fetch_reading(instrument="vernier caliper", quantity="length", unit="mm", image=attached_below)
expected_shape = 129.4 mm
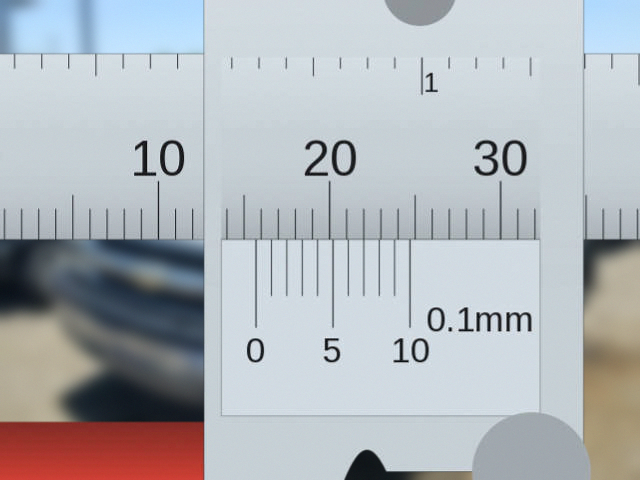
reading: 15.7 mm
